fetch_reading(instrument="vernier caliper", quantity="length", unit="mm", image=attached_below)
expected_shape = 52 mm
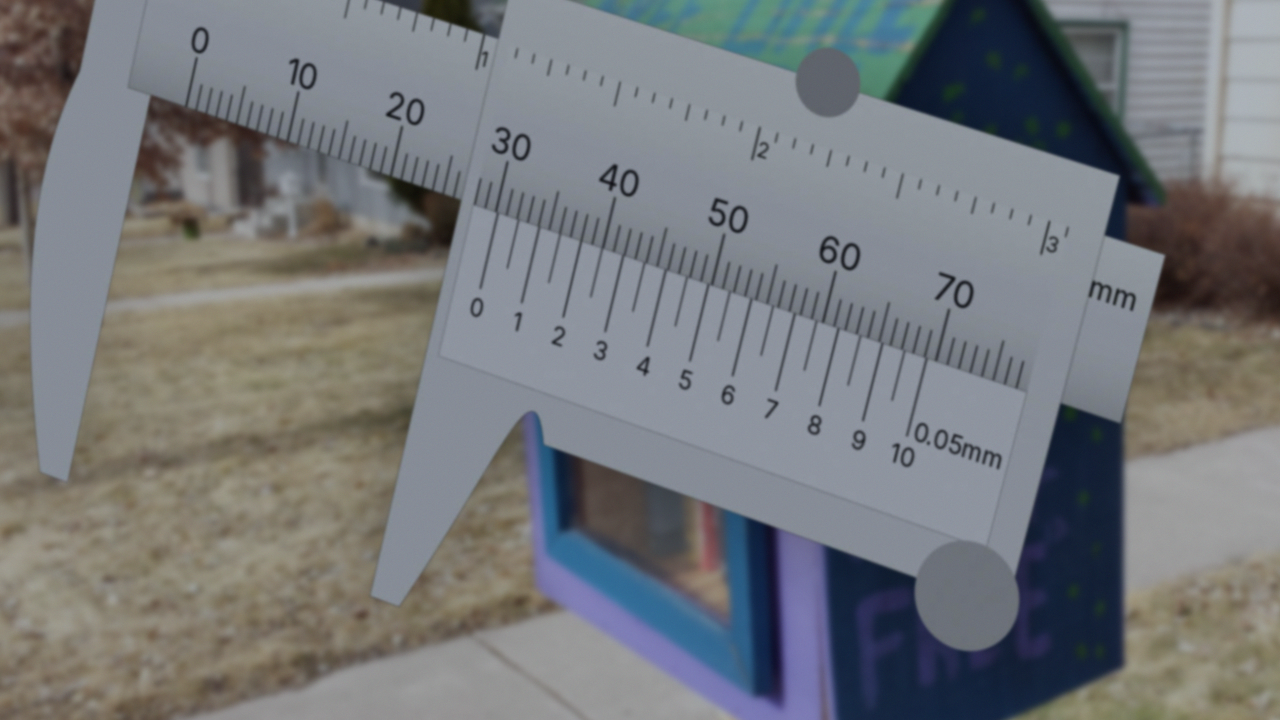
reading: 30.2 mm
